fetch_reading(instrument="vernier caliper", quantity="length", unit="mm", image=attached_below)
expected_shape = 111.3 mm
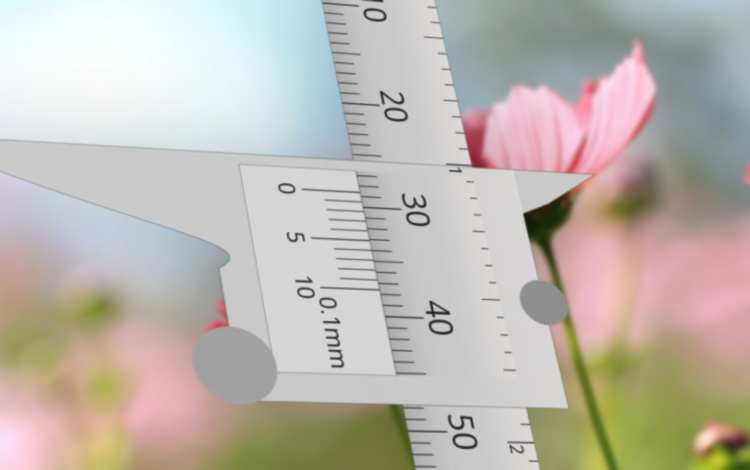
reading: 28.6 mm
